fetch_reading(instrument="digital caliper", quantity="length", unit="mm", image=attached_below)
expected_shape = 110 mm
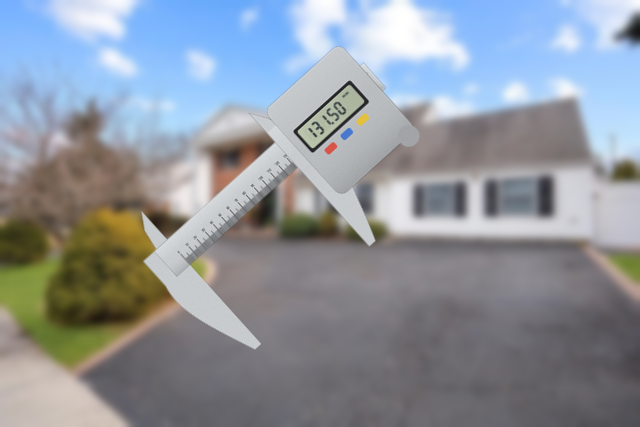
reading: 131.50 mm
